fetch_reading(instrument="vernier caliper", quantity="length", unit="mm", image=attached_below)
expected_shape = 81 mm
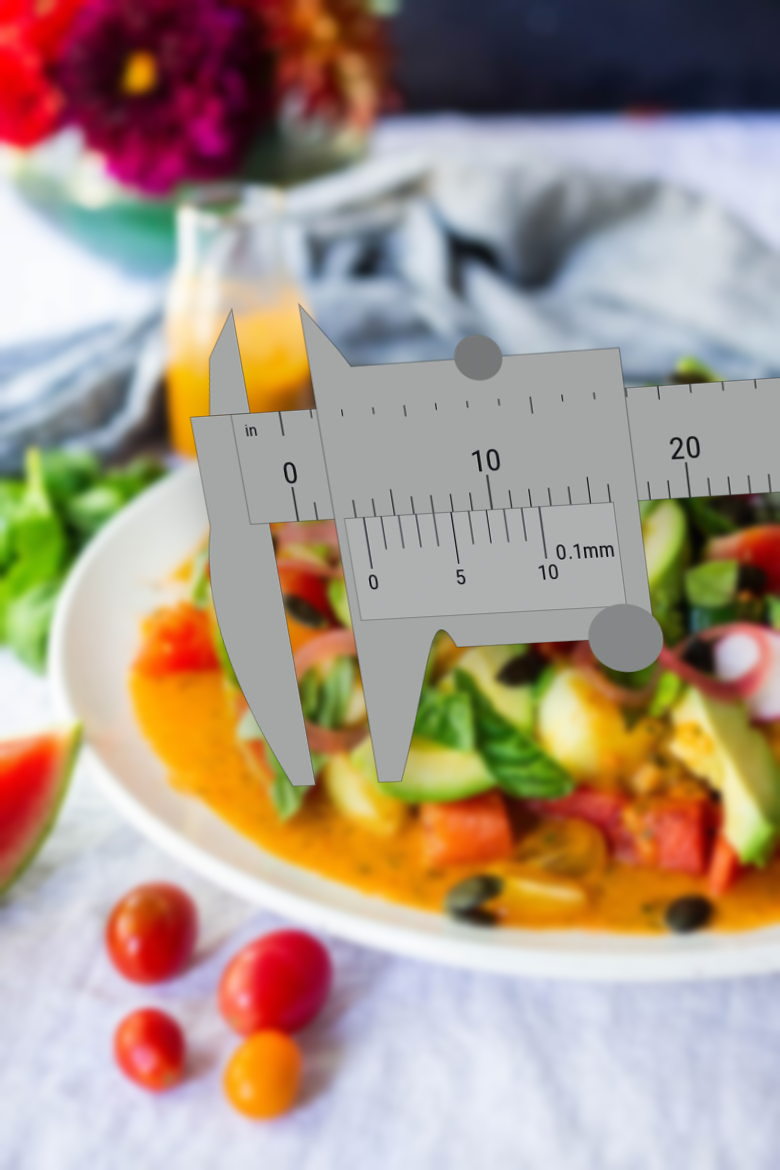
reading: 3.4 mm
